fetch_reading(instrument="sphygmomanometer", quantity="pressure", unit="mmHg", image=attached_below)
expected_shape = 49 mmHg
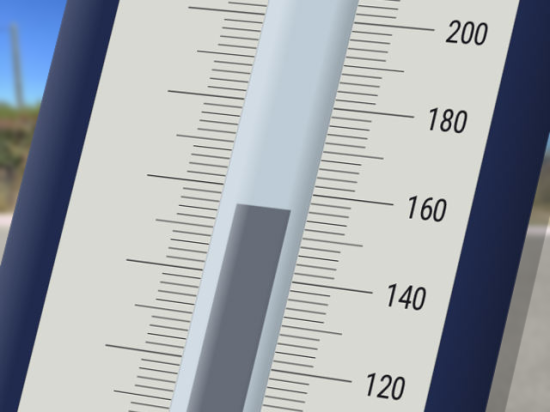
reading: 156 mmHg
